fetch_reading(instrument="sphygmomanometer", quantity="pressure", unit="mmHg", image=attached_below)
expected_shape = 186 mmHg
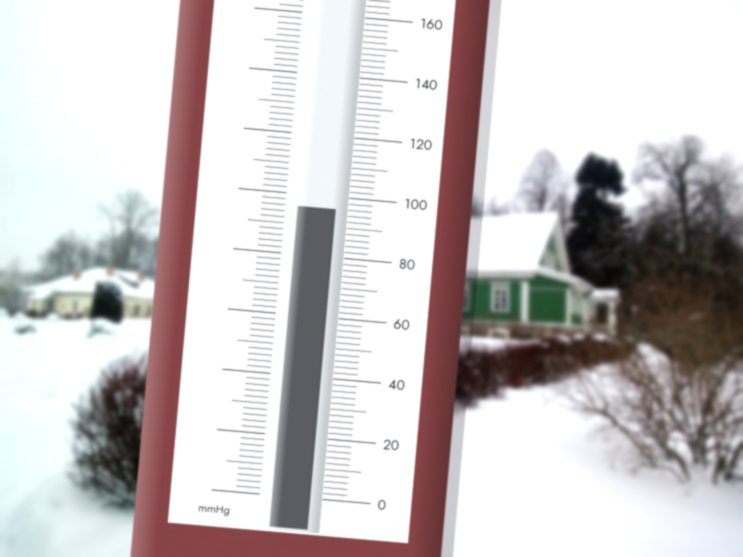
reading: 96 mmHg
